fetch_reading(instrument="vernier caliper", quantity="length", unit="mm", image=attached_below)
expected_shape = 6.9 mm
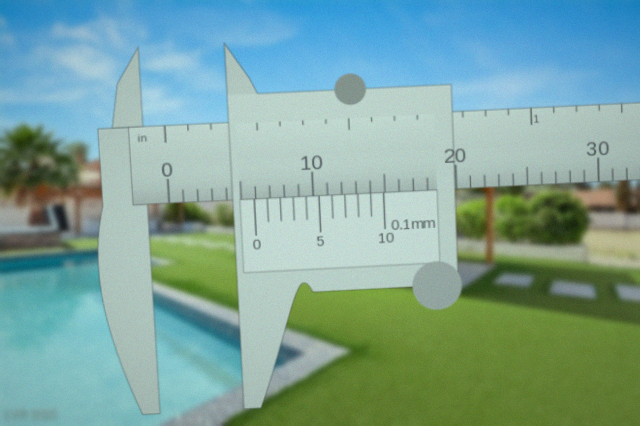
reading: 5.9 mm
